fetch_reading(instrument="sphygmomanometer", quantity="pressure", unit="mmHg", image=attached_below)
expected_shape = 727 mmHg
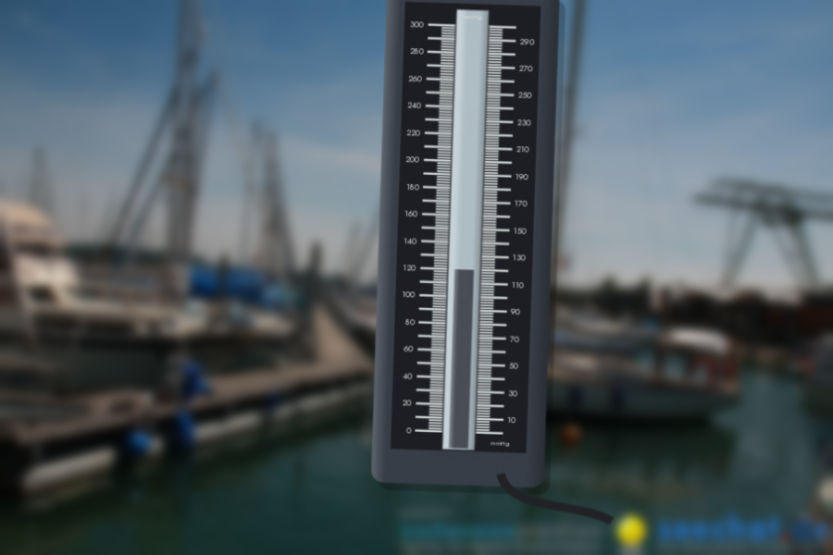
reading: 120 mmHg
